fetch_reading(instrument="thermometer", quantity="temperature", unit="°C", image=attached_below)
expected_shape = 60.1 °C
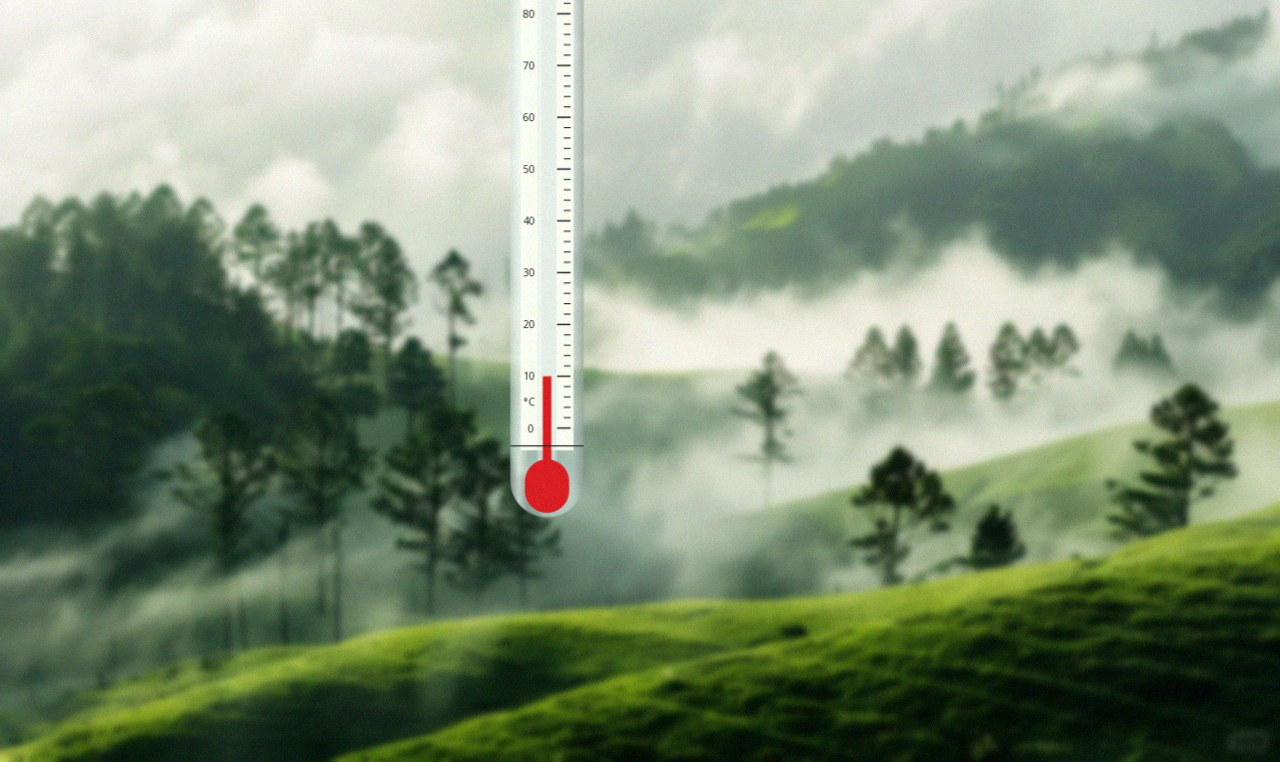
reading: 10 °C
